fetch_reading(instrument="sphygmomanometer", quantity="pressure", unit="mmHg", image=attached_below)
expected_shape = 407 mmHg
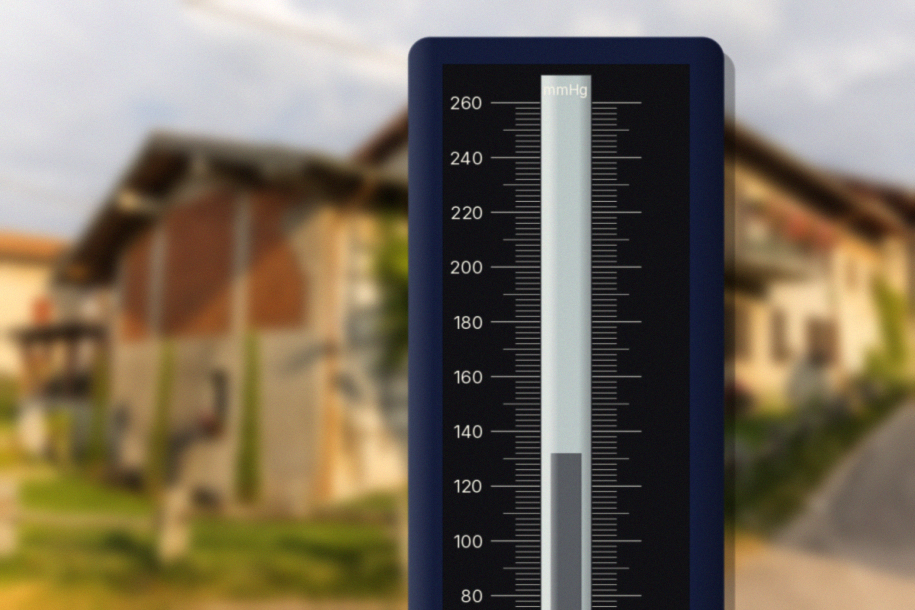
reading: 132 mmHg
